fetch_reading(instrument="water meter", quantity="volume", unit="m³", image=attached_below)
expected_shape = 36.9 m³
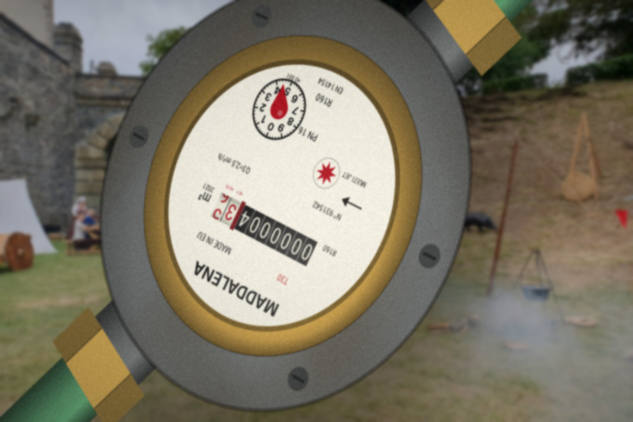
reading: 4.354 m³
